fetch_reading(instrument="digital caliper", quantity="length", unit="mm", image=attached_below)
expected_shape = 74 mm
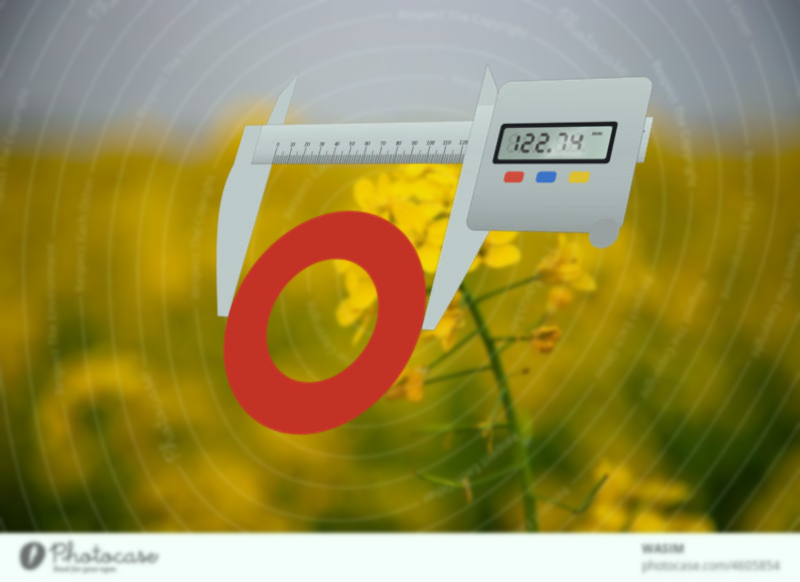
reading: 122.74 mm
